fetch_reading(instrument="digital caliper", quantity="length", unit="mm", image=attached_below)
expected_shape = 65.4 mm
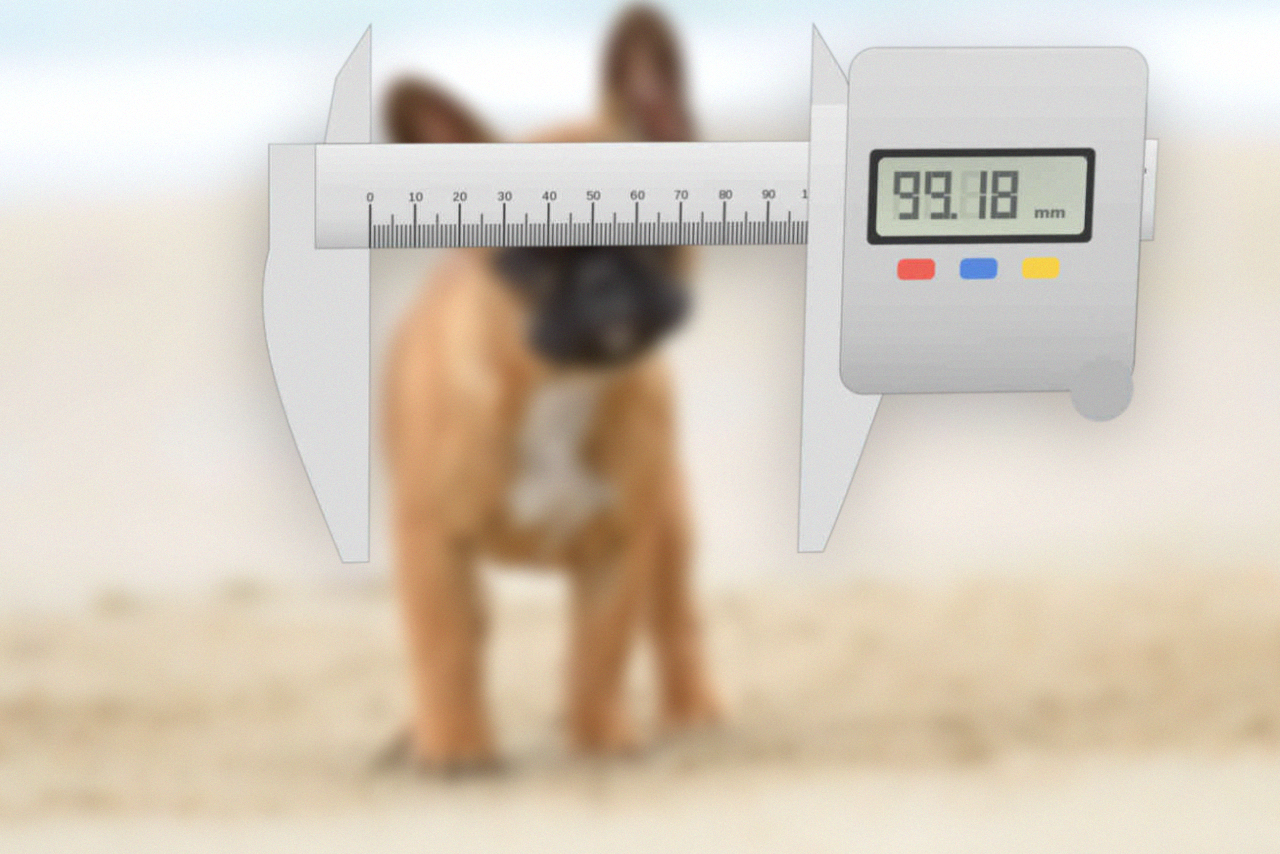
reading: 99.18 mm
